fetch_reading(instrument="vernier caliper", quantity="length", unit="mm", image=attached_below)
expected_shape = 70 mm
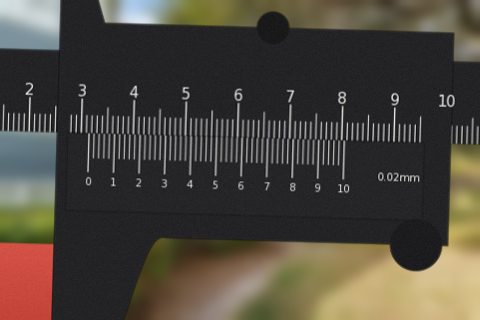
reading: 31.5 mm
